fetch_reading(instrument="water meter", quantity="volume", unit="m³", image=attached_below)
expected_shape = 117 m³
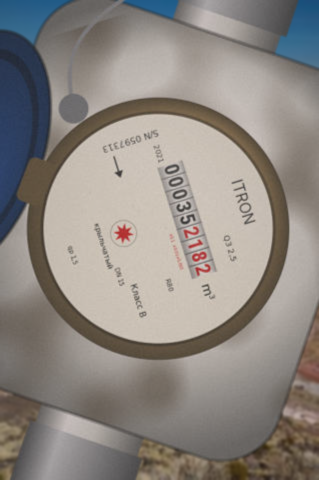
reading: 35.2182 m³
